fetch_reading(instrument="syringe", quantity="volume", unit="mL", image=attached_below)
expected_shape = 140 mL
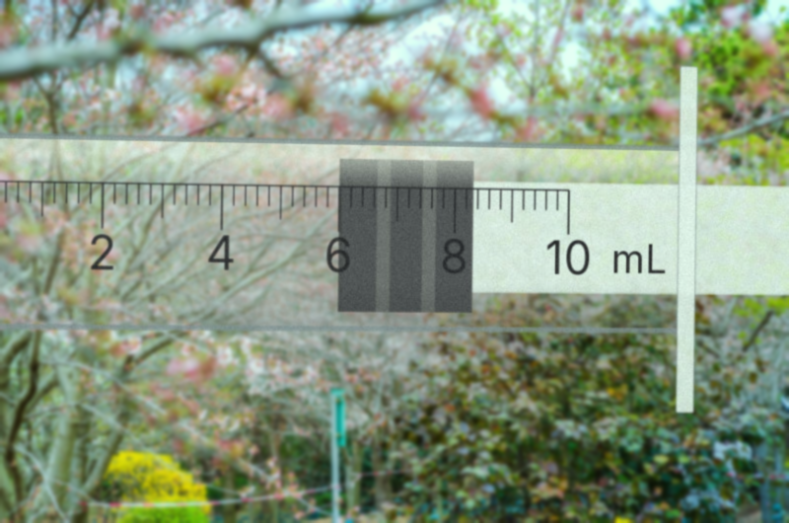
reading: 6 mL
